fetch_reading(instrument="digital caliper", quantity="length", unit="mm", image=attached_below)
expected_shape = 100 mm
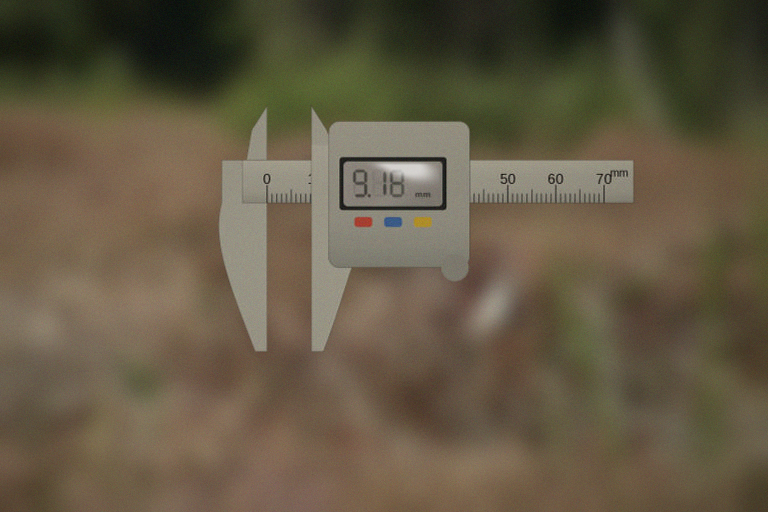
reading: 9.18 mm
